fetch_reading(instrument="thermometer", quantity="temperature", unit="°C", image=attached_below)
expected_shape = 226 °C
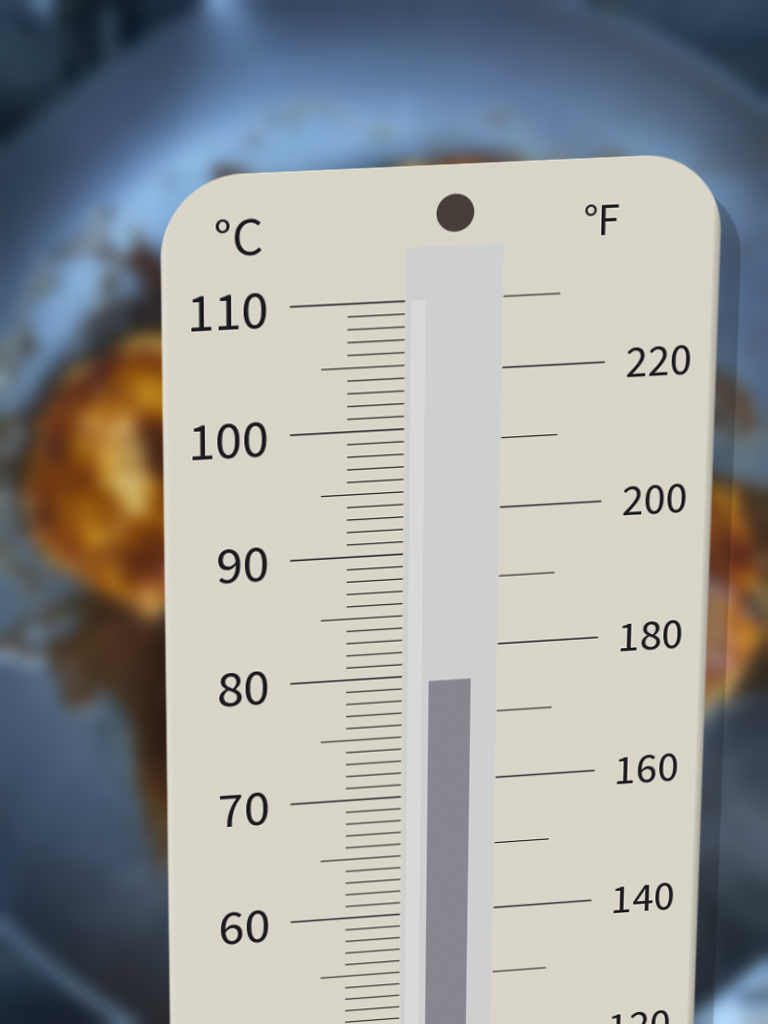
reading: 79.5 °C
